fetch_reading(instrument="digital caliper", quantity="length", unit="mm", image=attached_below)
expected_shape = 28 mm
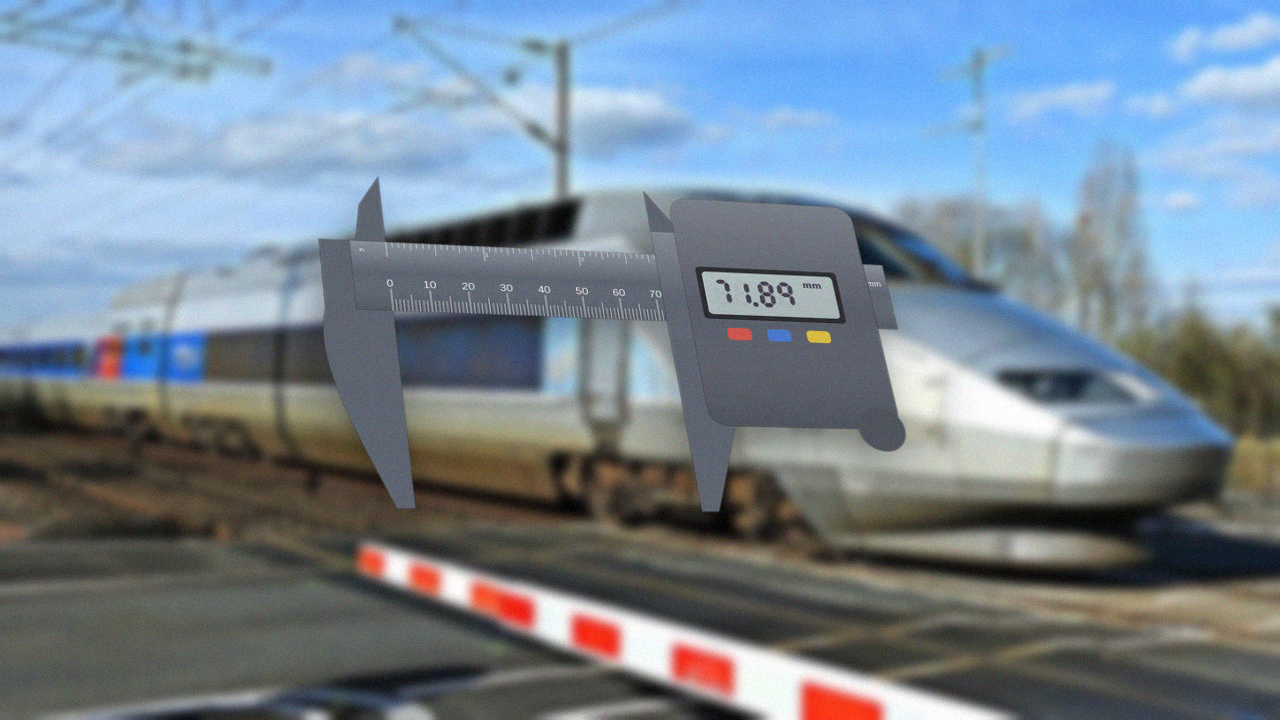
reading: 71.89 mm
